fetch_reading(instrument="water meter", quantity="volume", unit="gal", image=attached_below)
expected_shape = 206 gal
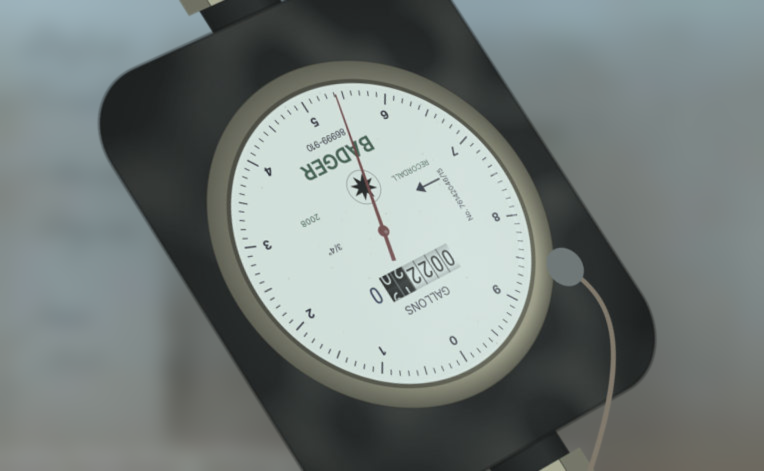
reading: 22195.4 gal
